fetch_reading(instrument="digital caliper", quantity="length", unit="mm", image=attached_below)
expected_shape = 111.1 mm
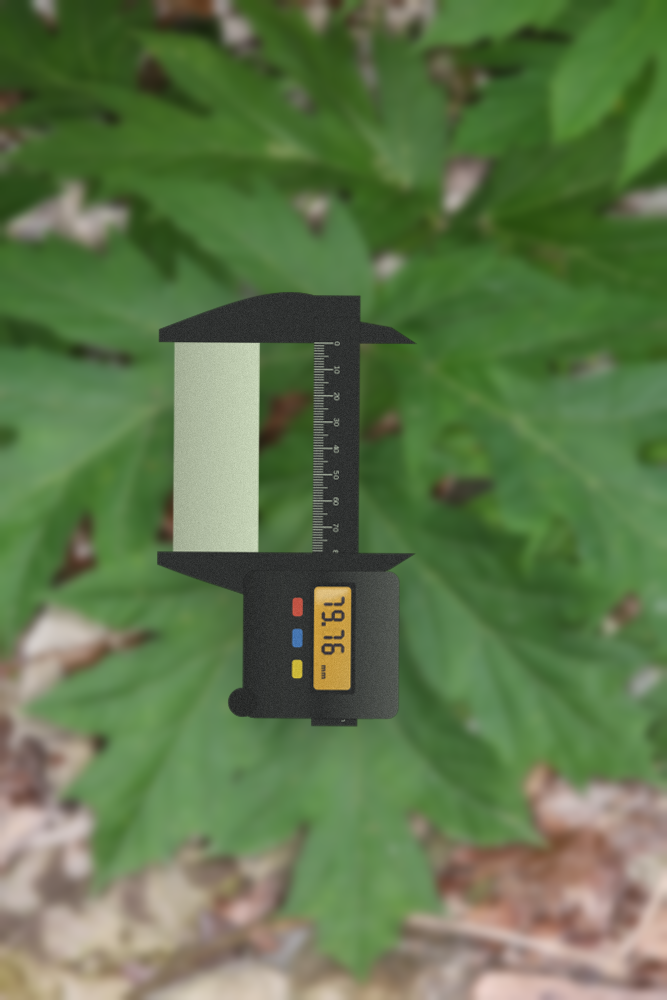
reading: 79.76 mm
